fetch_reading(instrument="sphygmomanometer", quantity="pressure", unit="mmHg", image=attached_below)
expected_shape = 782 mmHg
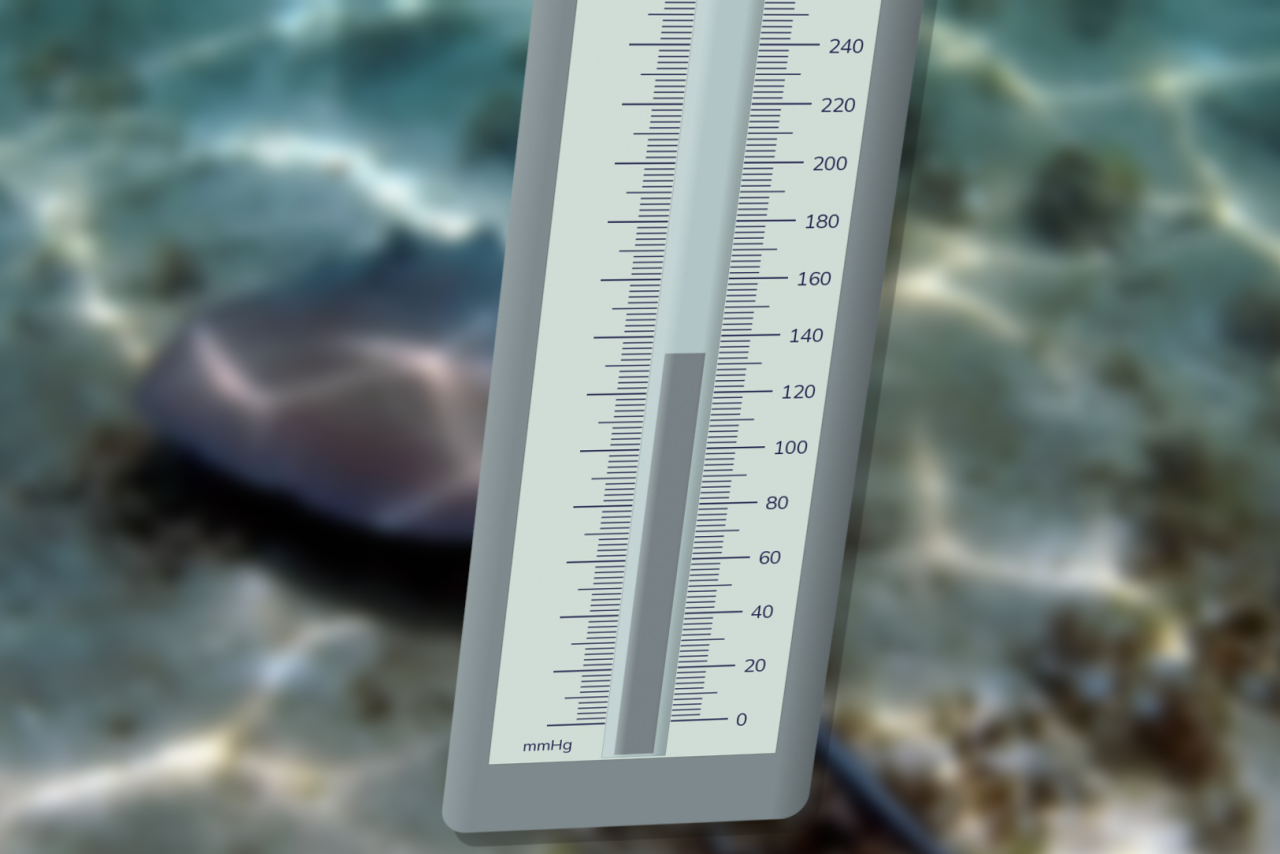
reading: 134 mmHg
